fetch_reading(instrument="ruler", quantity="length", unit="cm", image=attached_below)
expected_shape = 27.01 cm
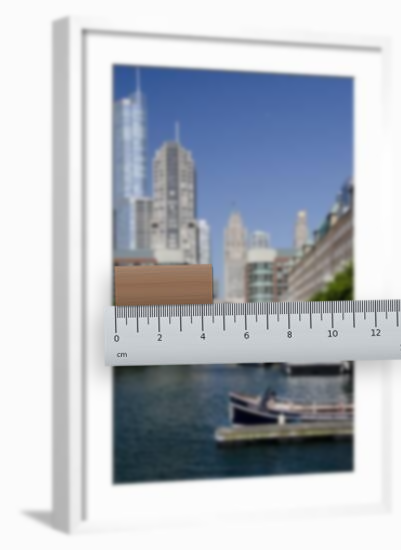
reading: 4.5 cm
